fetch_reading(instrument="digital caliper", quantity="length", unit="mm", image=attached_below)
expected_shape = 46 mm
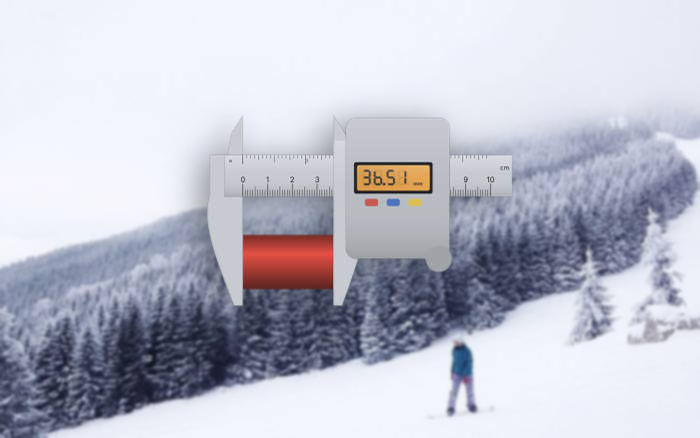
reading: 36.51 mm
